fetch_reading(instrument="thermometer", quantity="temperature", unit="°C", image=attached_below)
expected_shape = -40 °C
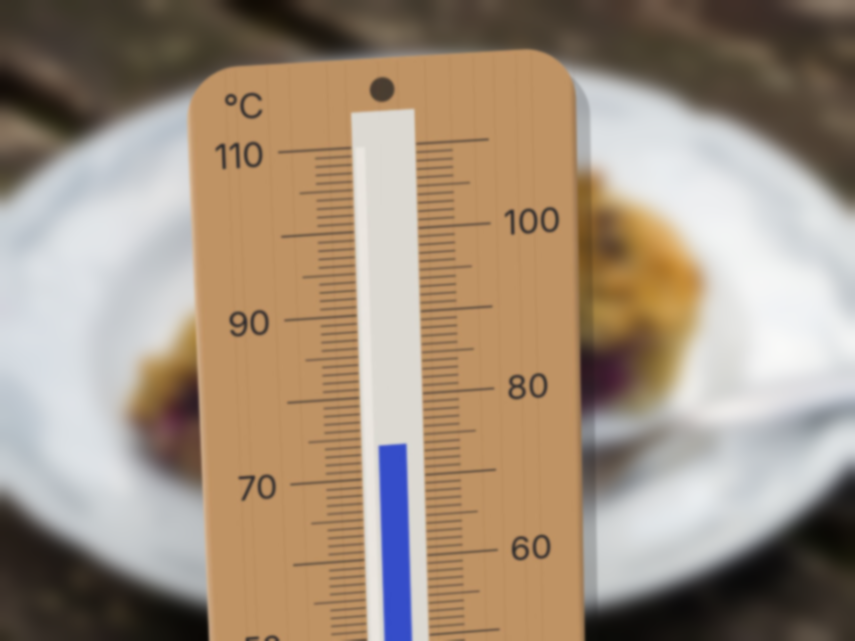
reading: 74 °C
